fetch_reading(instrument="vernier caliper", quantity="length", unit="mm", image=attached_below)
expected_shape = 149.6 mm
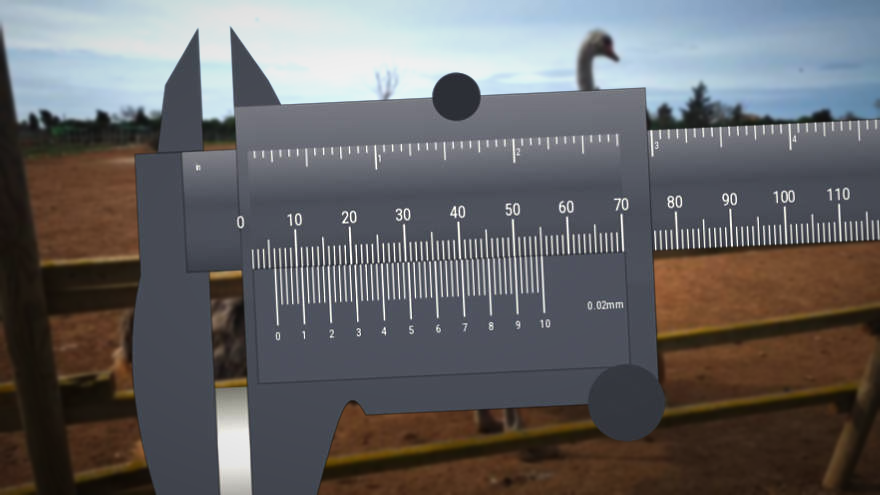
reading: 6.0 mm
